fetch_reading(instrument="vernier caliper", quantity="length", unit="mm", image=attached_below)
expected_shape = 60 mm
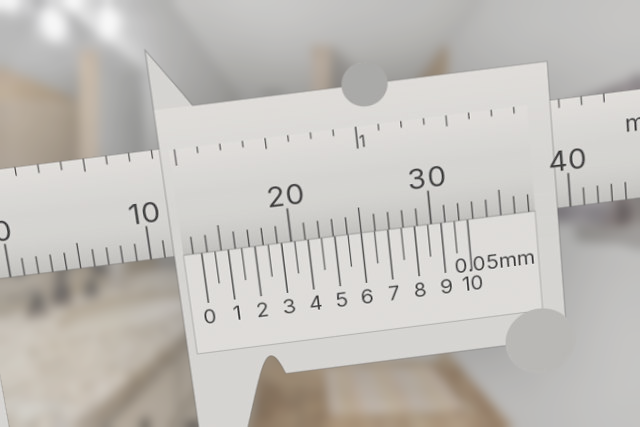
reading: 13.6 mm
